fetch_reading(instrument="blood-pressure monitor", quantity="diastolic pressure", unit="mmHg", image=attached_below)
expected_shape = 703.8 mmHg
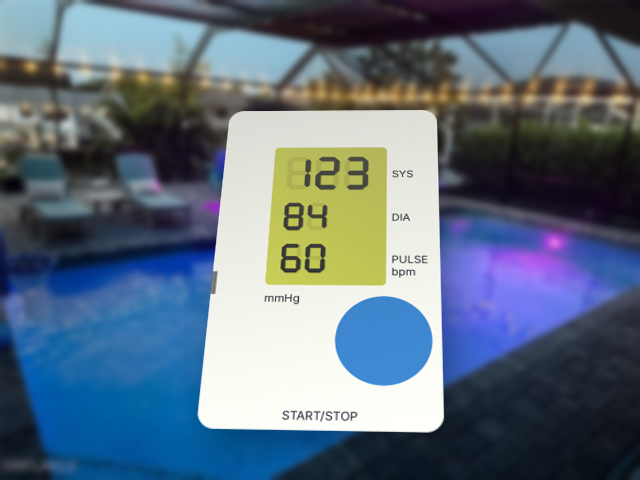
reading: 84 mmHg
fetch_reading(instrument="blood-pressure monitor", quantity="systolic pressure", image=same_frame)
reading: 123 mmHg
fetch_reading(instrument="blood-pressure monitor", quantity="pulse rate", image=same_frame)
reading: 60 bpm
